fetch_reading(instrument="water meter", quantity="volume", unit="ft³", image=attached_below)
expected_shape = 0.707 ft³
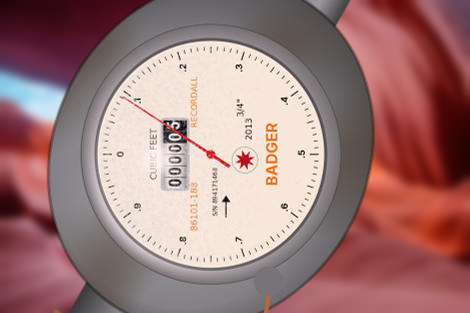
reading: 5.09 ft³
